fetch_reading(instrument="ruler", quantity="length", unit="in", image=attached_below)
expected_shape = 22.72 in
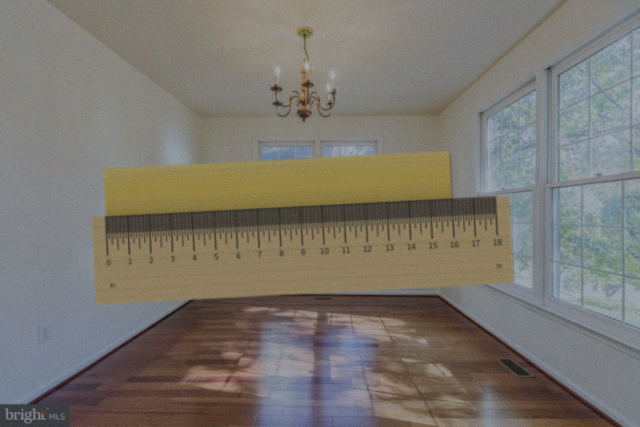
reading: 16 in
